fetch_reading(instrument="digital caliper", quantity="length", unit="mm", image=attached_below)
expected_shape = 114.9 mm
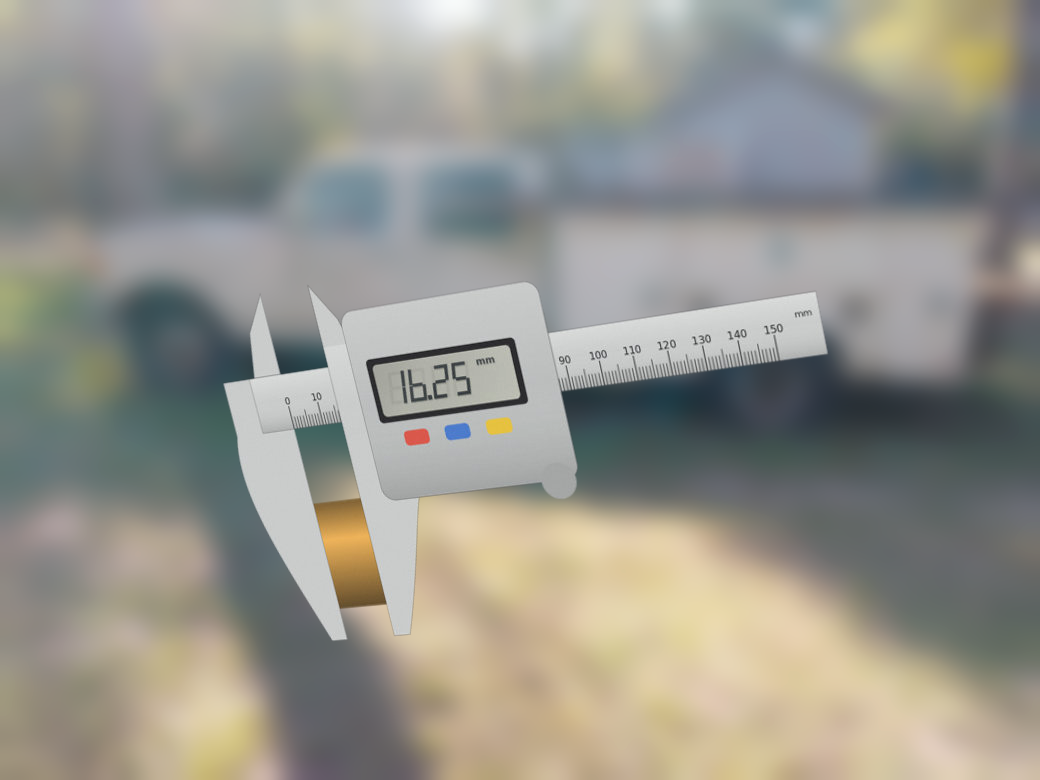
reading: 16.25 mm
